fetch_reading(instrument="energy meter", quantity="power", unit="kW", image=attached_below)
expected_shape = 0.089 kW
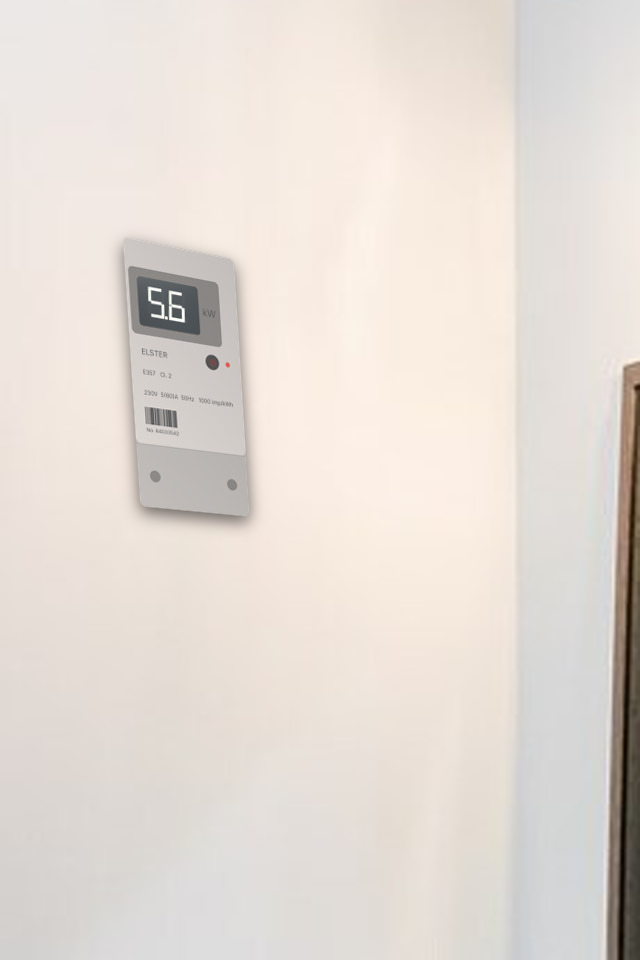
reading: 5.6 kW
